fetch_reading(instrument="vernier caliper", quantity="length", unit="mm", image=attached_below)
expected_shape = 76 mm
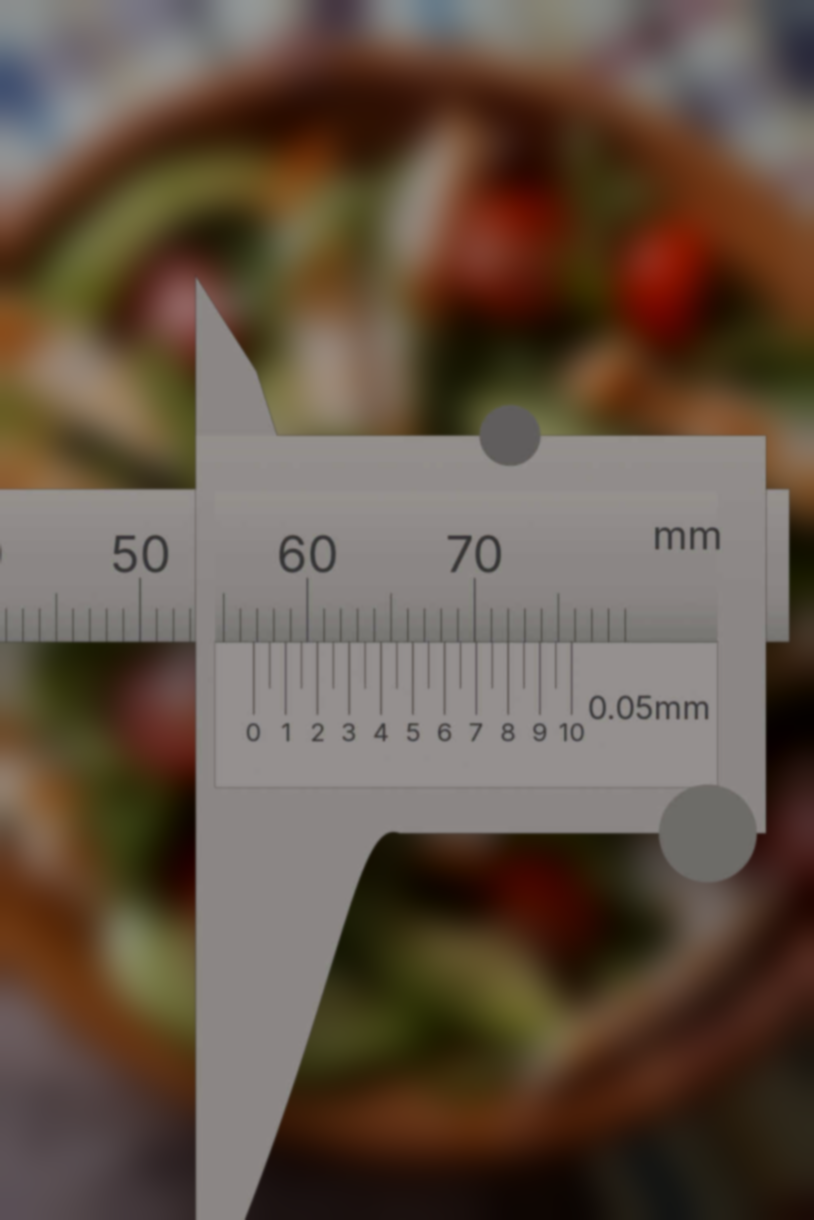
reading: 56.8 mm
